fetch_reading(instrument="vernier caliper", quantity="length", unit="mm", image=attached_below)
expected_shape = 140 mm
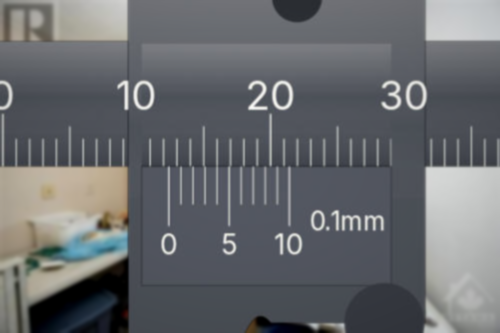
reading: 12.4 mm
